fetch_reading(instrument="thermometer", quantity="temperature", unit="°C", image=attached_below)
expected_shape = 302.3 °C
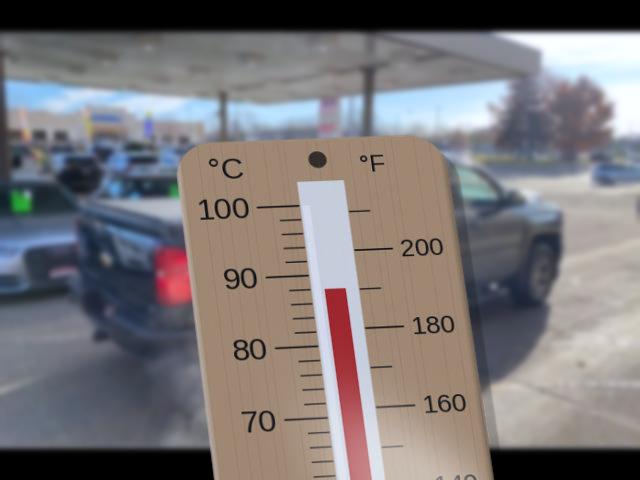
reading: 88 °C
